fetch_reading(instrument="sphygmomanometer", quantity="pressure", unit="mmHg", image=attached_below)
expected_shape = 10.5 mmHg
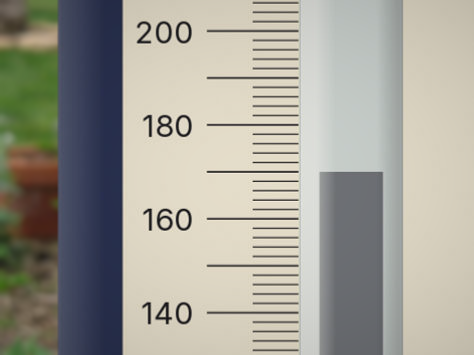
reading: 170 mmHg
